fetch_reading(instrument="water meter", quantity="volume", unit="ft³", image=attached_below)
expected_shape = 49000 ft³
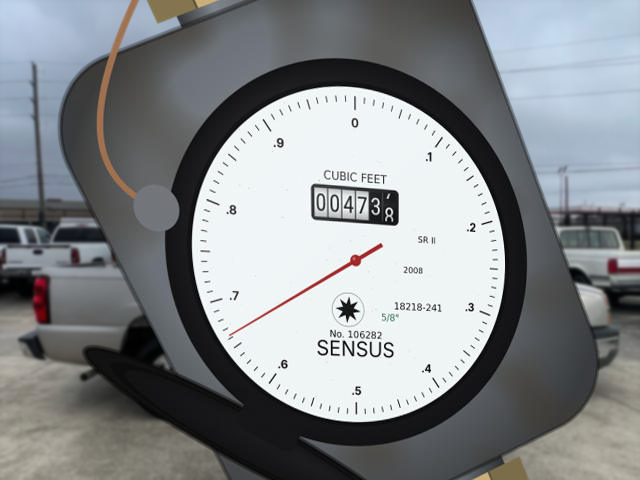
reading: 4737.66 ft³
